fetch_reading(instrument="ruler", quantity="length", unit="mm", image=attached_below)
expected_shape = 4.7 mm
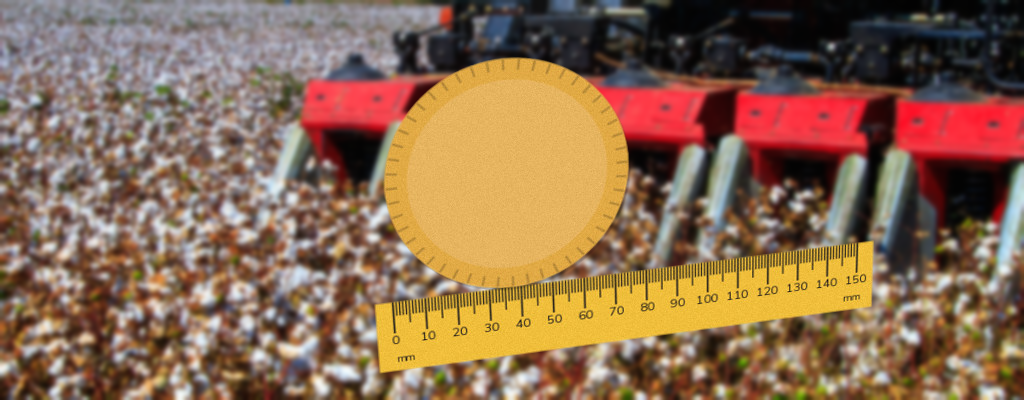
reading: 75 mm
